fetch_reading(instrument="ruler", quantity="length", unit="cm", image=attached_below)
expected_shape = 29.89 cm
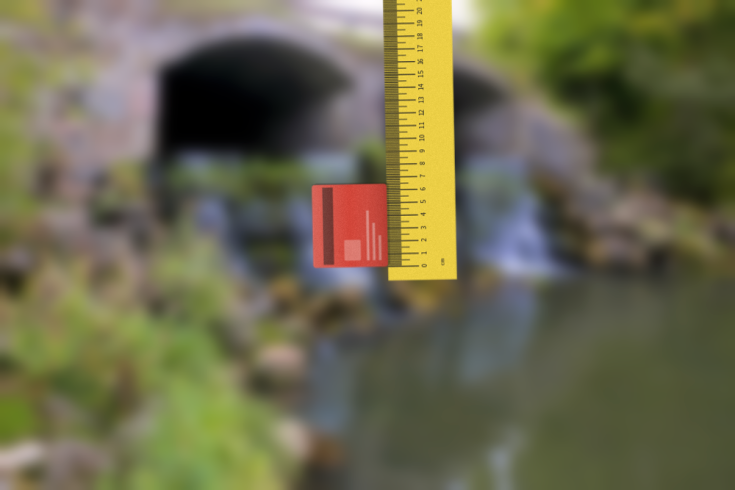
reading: 6.5 cm
